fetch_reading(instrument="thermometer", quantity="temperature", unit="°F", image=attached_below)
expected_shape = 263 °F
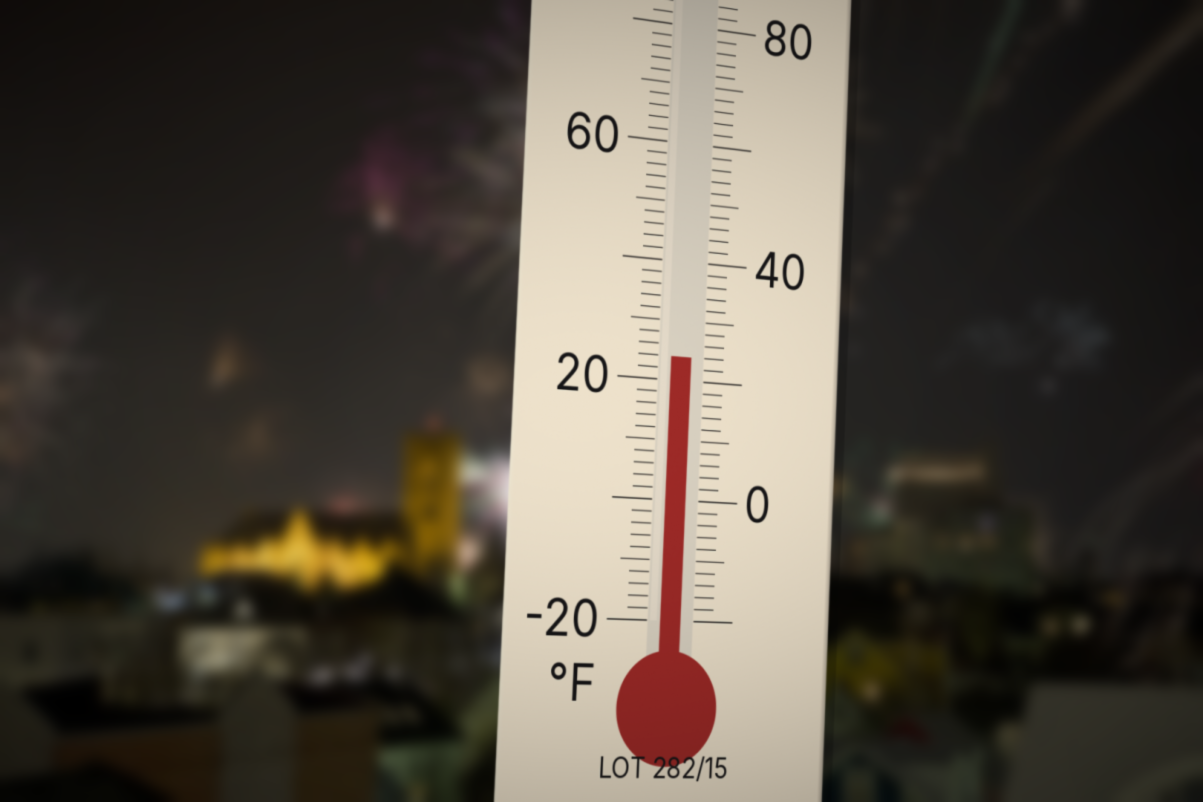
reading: 24 °F
